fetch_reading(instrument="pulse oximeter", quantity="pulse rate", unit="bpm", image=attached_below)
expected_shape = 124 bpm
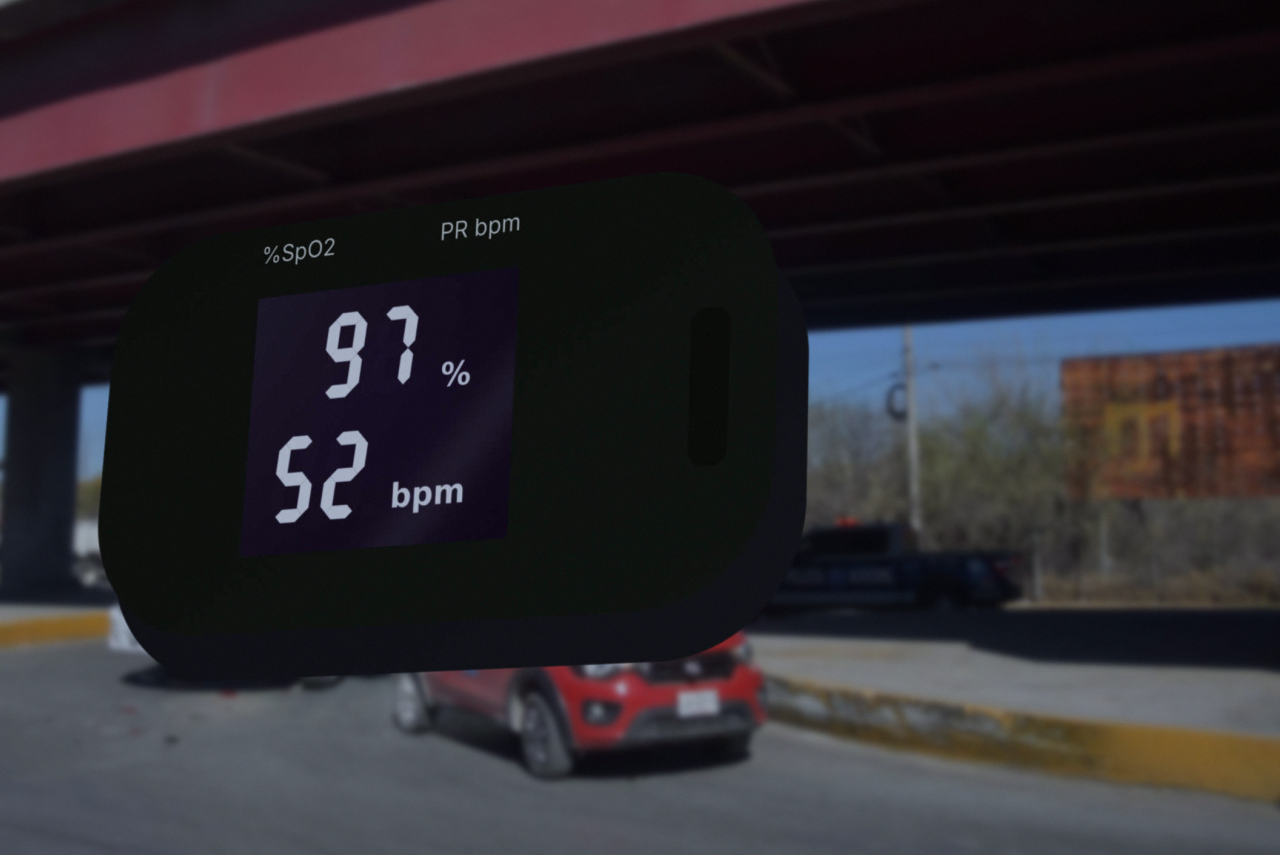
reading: 52 bpm
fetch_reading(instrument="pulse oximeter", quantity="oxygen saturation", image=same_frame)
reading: 97 %
